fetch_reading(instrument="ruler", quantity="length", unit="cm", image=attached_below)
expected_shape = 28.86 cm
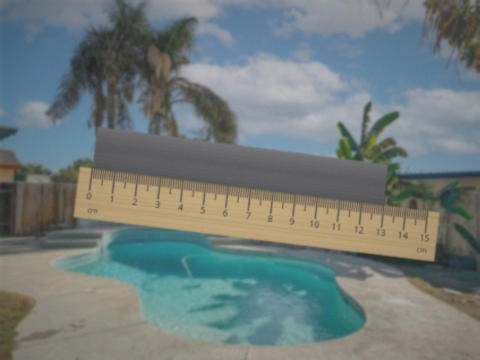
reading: 13 cm
